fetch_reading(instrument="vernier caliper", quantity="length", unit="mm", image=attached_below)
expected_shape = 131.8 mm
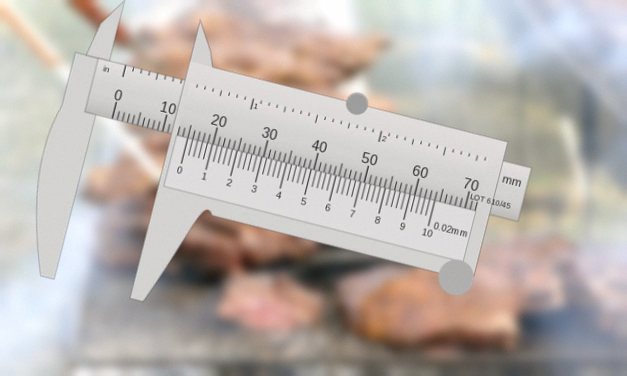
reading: 15.0 mm
